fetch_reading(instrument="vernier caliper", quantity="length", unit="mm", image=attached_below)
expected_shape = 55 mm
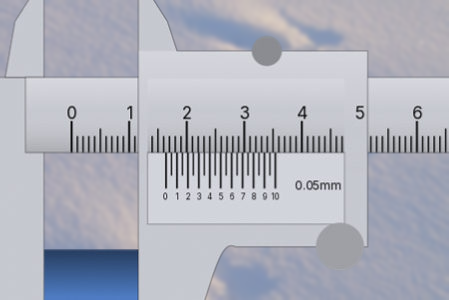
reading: 16.4 mm
